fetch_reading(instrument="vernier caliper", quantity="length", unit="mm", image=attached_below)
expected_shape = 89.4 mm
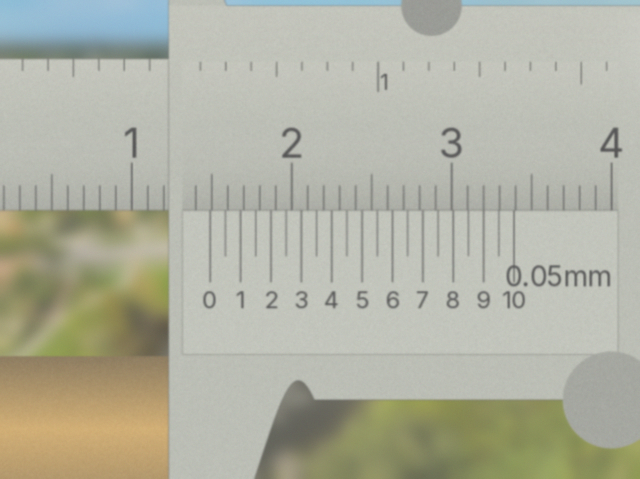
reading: 14.9 mm
